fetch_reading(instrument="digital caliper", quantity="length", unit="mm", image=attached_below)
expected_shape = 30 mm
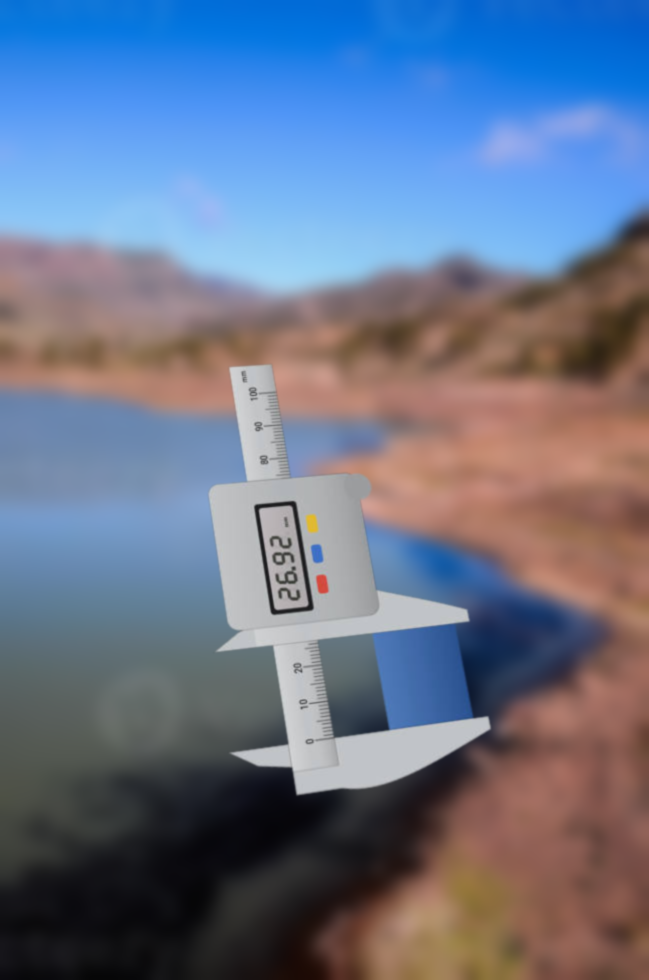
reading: 26.92 mm
